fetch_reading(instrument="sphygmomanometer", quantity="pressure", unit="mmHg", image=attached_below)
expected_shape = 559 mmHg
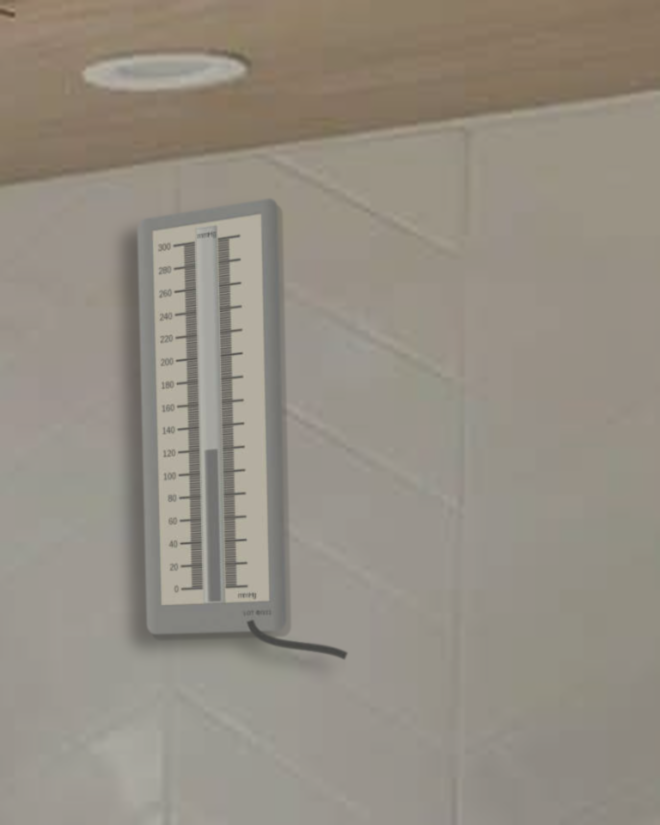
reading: 120 mmHg
